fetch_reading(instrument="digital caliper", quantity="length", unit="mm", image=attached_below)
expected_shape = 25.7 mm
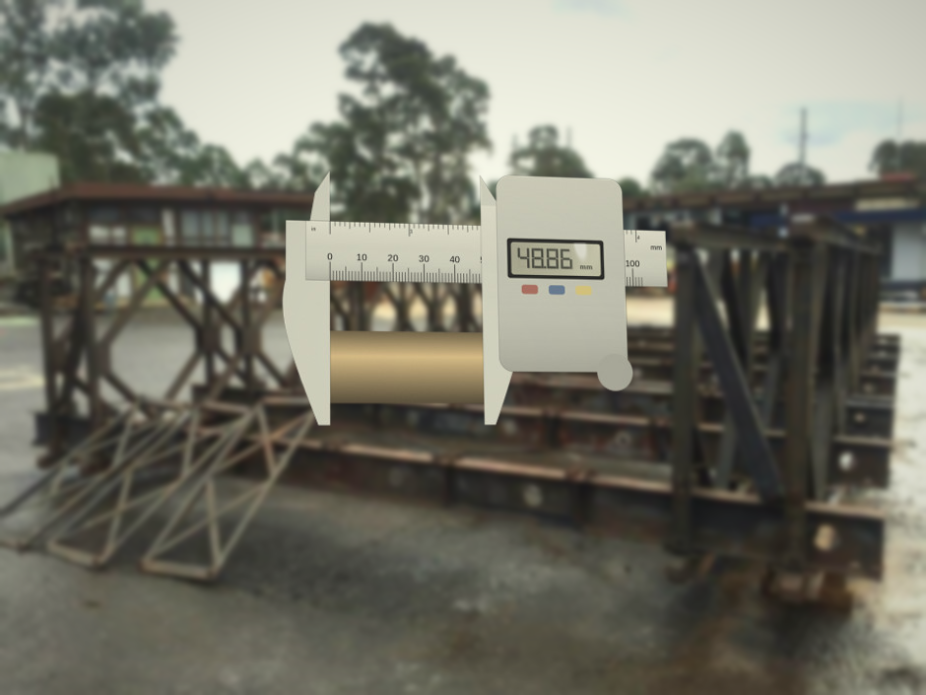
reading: 48.86 mm
